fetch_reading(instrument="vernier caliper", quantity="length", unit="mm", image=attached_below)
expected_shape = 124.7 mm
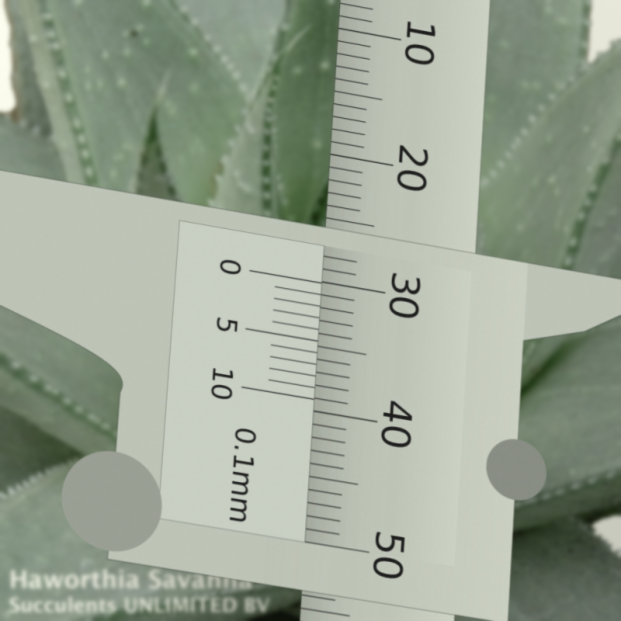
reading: 30.1 mm
